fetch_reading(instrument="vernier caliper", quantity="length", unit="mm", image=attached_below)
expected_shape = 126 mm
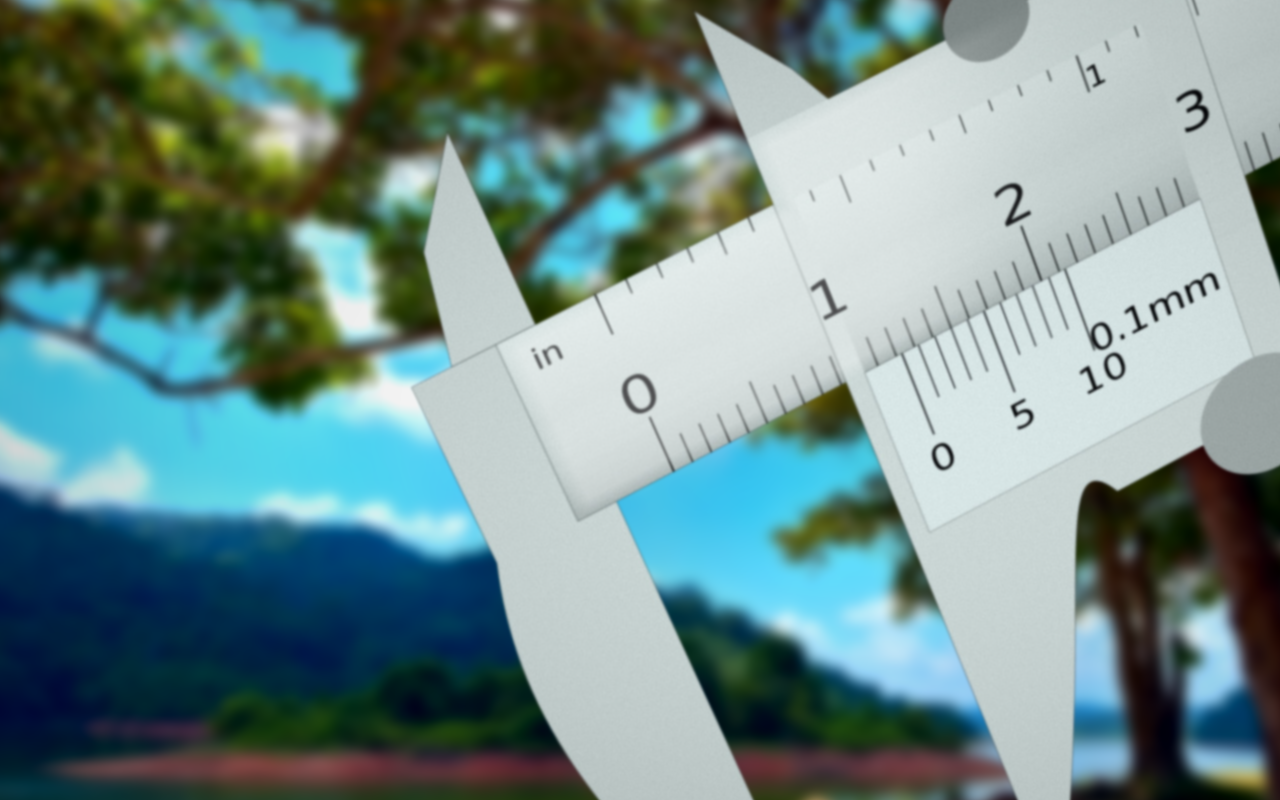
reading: 12.3 mm
